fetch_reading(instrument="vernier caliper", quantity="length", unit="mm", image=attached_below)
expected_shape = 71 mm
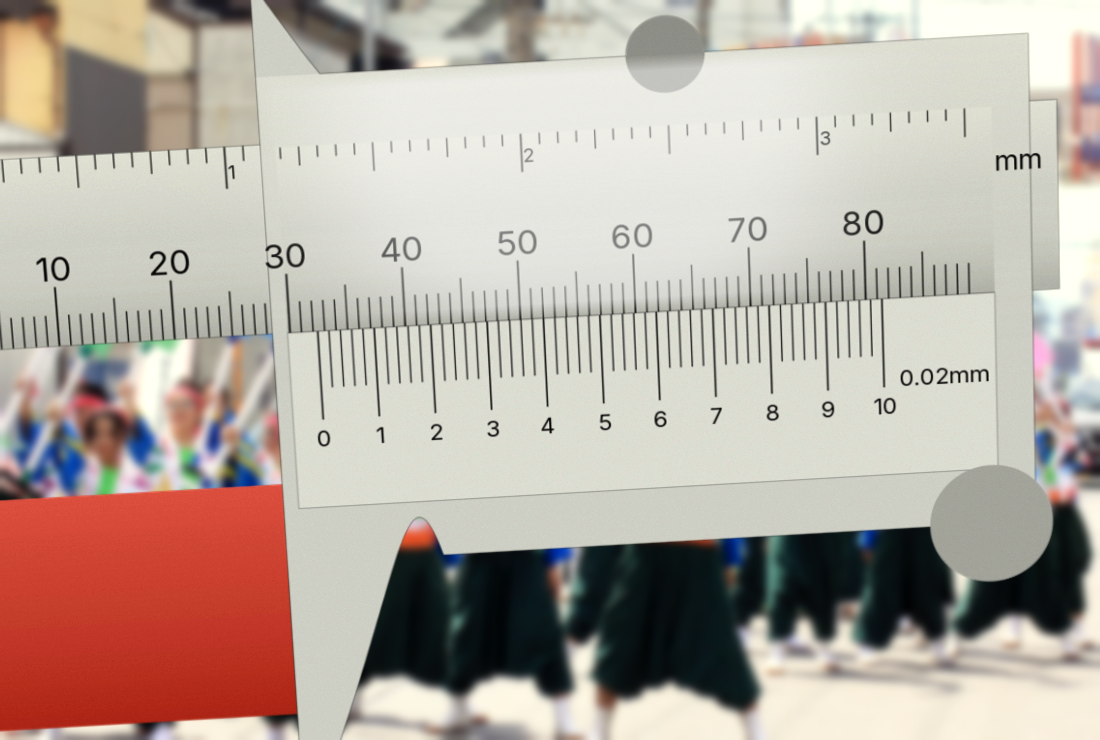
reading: 32.4 mm
